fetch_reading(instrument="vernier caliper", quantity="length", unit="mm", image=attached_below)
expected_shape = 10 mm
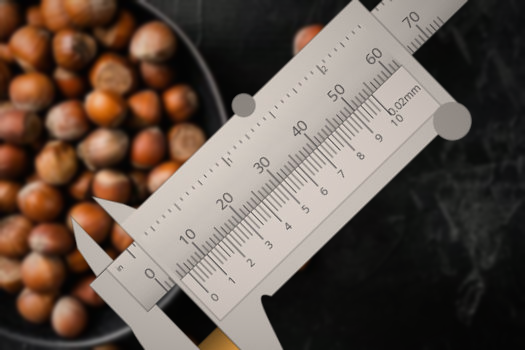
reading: 5.5 mm
